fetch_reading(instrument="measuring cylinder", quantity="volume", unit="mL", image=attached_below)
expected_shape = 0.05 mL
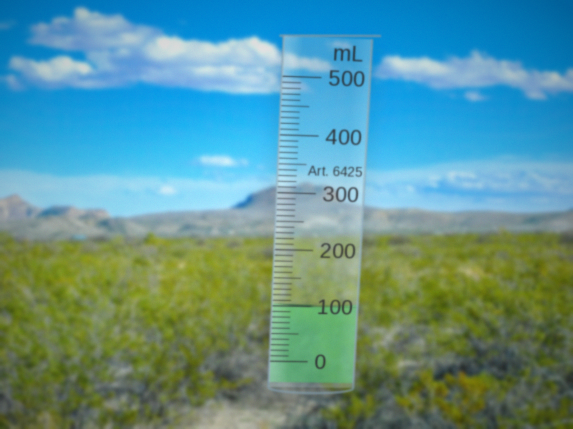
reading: 100 mL
